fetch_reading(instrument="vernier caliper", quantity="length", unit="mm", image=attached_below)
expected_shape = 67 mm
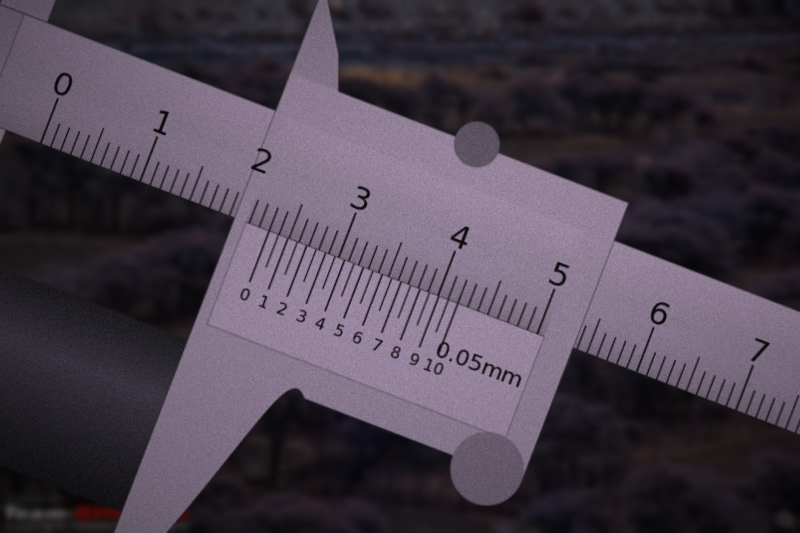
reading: 23.0 mm
